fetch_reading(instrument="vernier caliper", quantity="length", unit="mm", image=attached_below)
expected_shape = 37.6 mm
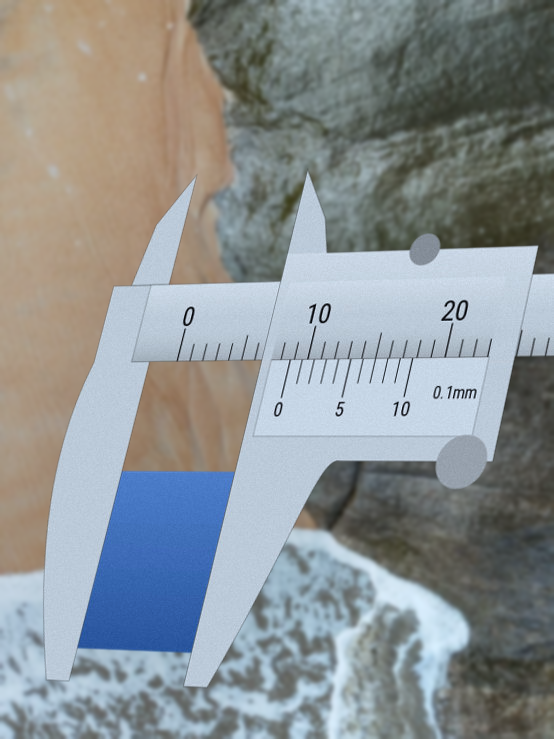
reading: 8.7 mm
